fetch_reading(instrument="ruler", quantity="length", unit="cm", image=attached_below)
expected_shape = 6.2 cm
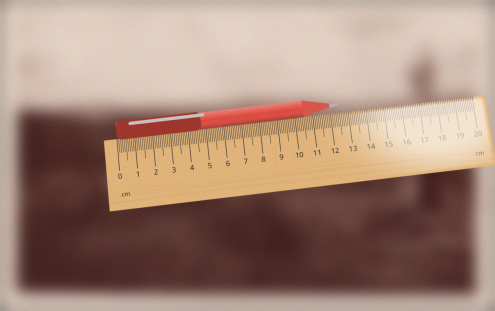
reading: 12.5 cm
